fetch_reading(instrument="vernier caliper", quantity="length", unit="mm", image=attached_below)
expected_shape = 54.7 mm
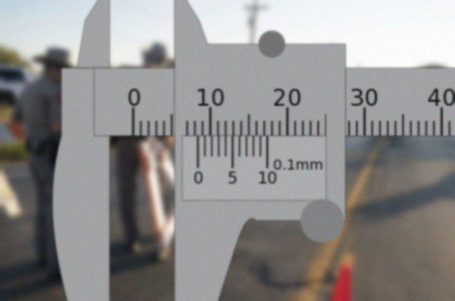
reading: 8.4 mm
